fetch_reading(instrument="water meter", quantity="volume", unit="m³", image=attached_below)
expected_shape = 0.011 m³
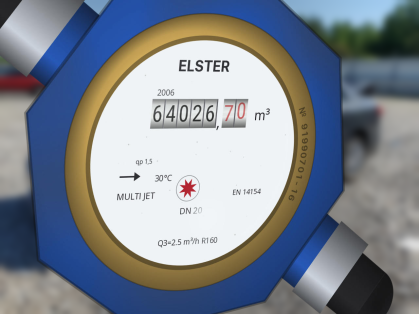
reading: 64026.70 m³
